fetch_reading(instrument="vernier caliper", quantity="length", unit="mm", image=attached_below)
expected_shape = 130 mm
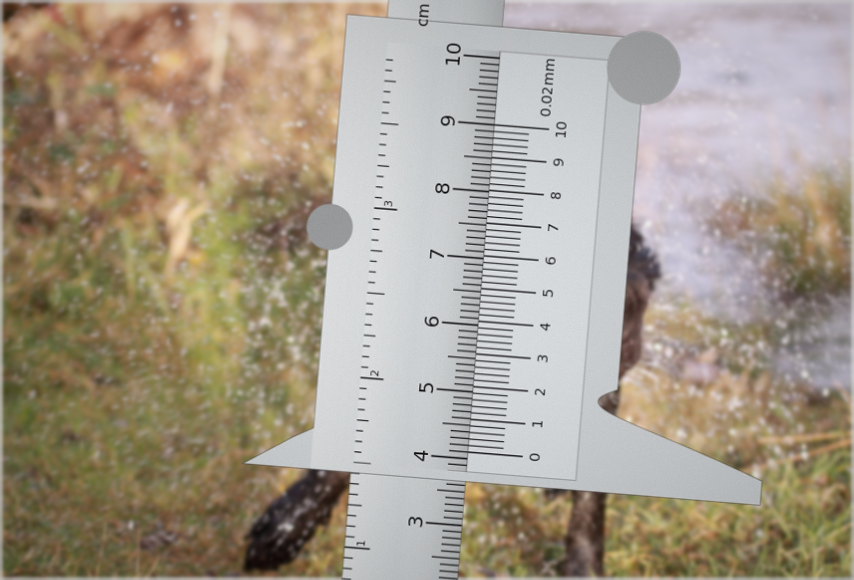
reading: 41.0 mm
